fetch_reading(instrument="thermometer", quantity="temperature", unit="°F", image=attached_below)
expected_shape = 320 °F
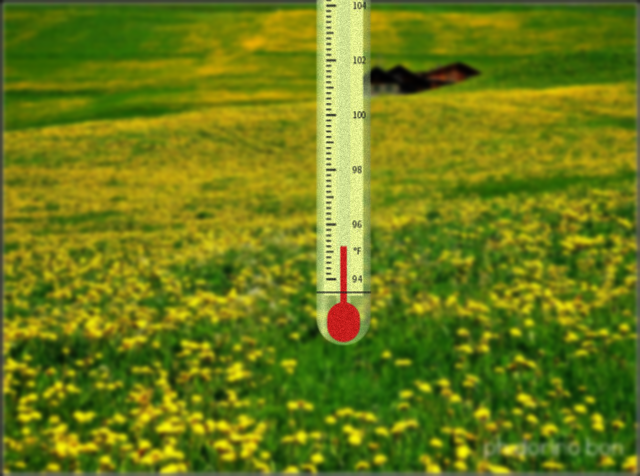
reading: 95.2 °F
